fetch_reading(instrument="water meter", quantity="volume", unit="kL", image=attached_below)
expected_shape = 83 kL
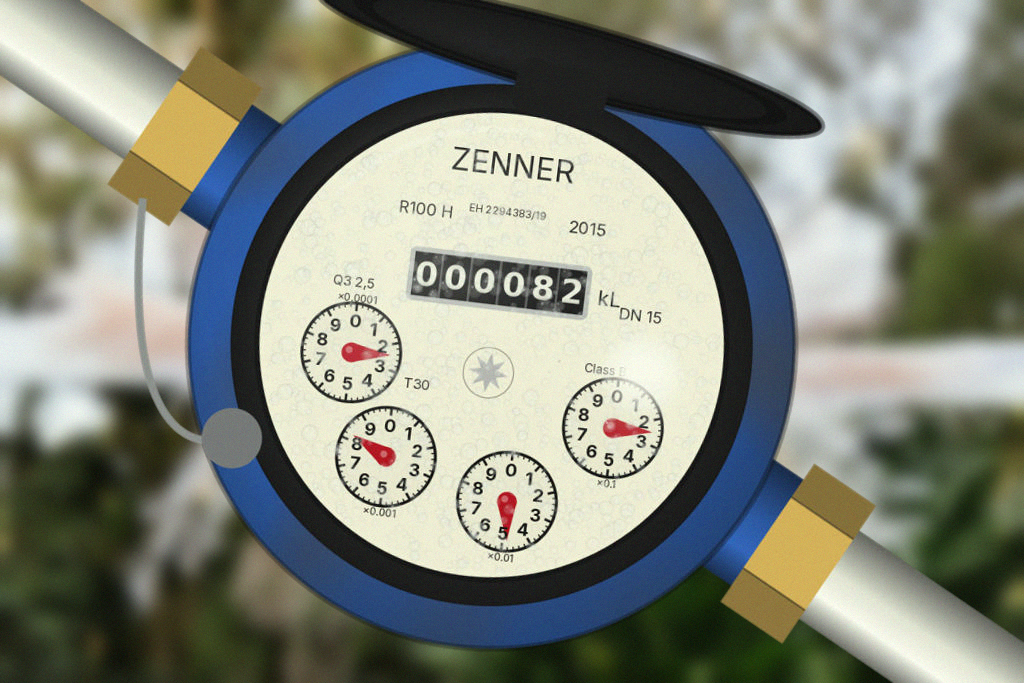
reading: 82.2482 kL
